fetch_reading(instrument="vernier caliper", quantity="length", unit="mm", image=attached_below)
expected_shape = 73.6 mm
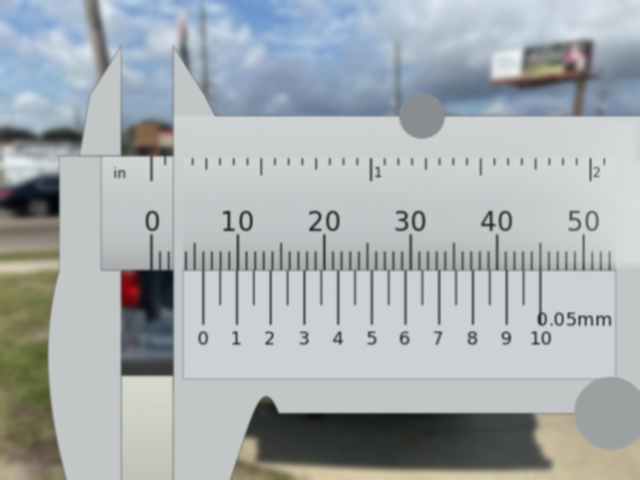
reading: 6.0 mm
